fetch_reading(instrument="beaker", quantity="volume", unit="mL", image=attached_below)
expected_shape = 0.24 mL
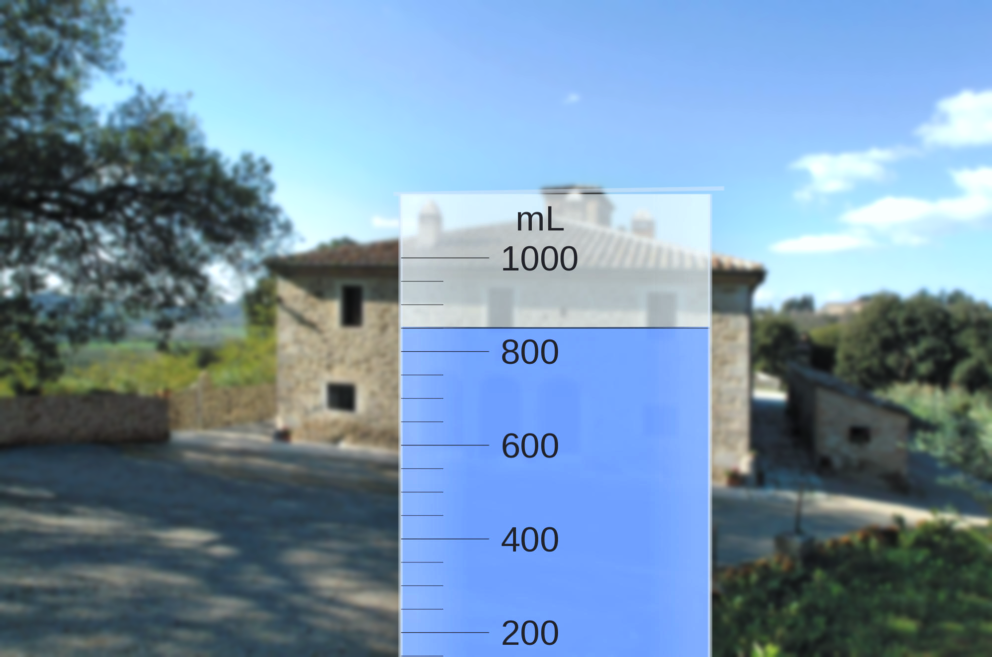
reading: 850 mL
